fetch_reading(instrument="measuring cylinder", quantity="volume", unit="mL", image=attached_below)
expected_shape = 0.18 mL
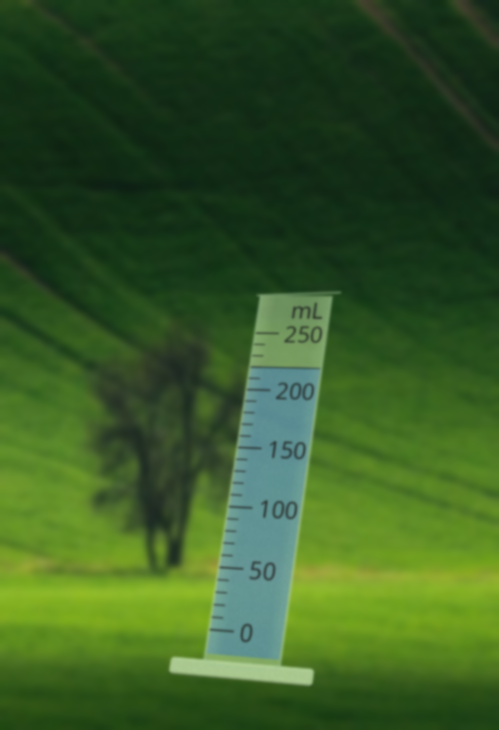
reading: 220 mL
